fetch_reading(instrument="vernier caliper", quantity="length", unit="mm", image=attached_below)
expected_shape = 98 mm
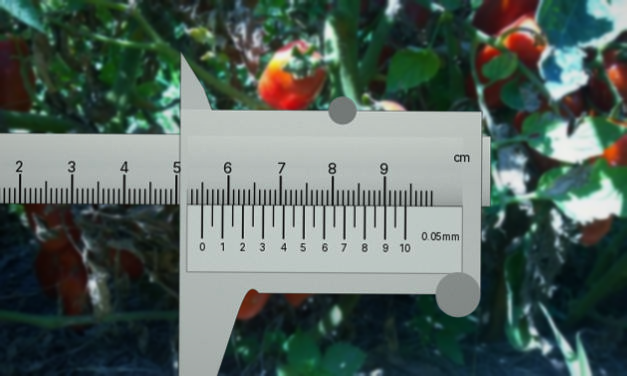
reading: 55.0 mm
